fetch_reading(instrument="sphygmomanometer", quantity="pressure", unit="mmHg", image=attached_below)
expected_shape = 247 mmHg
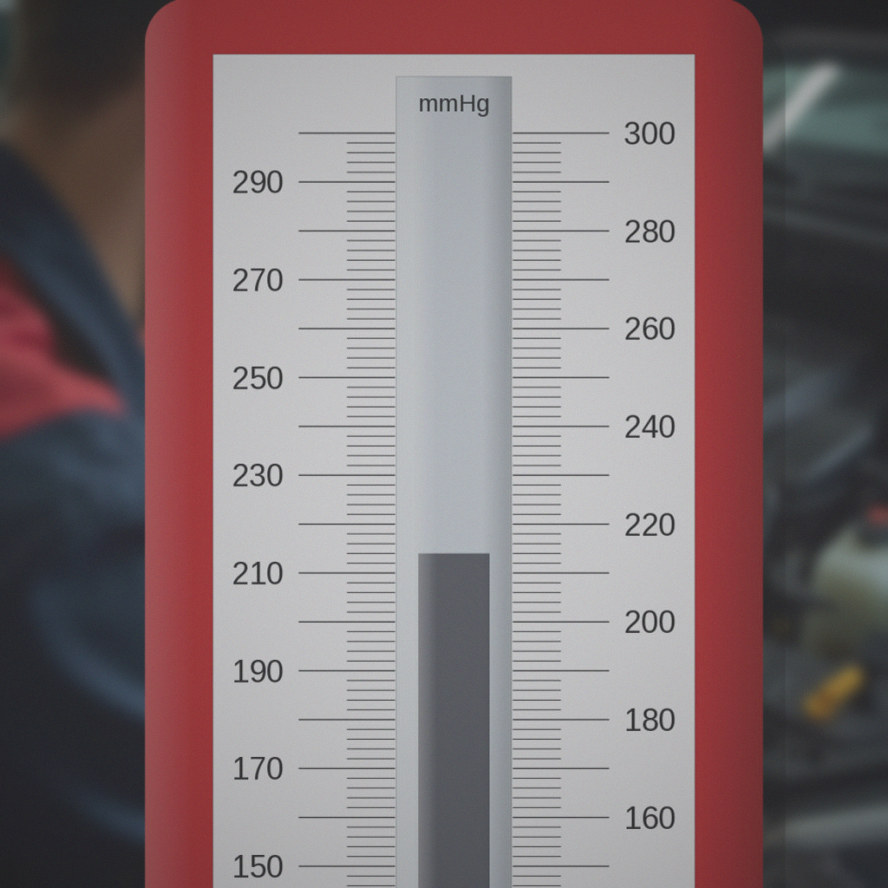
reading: 214 mmHg
